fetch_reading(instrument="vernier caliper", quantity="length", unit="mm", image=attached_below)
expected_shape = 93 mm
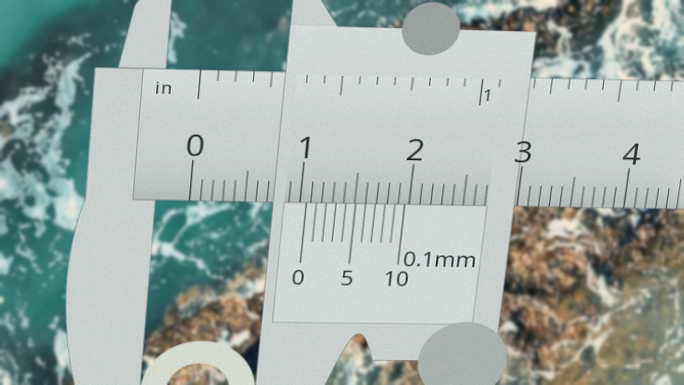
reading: 10.6 mm
